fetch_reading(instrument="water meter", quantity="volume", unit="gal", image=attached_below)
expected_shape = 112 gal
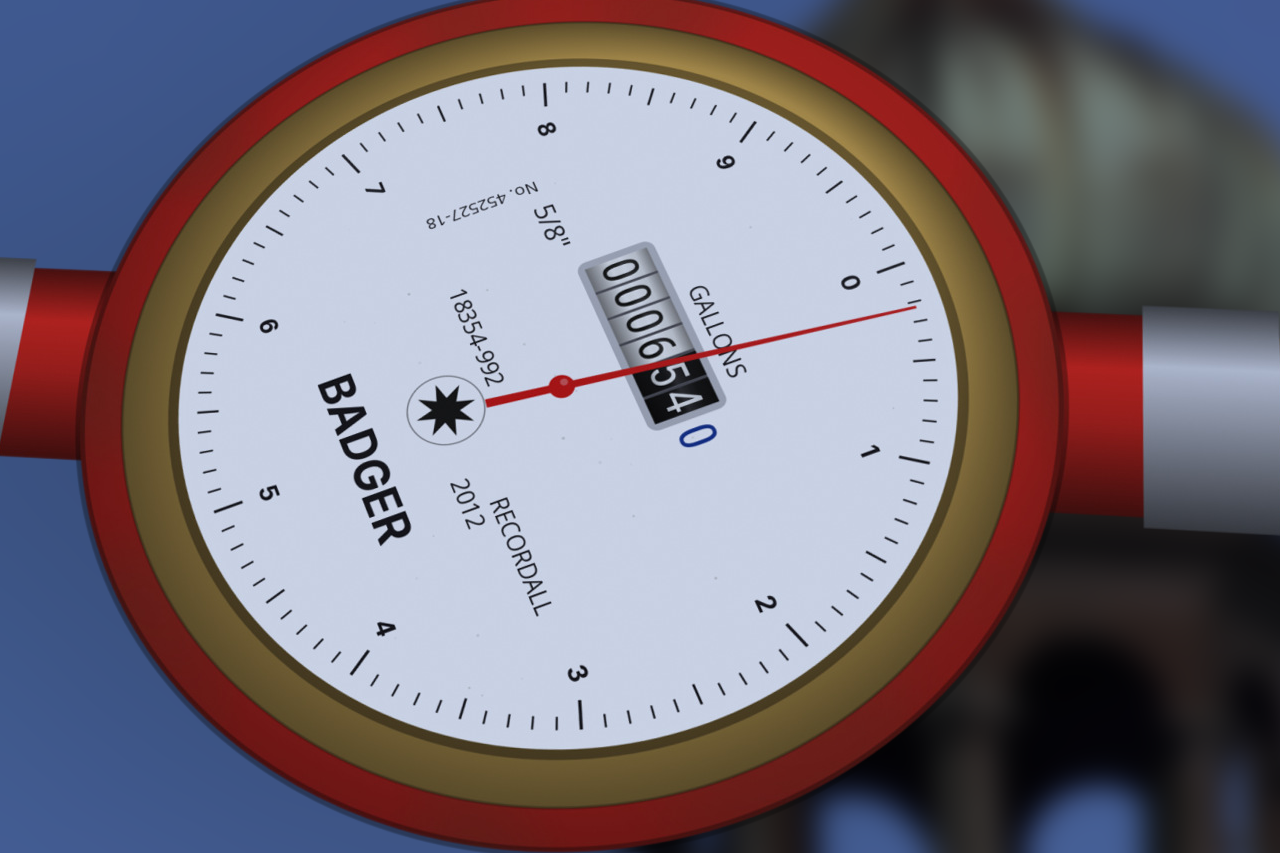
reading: 6540.2 gal
